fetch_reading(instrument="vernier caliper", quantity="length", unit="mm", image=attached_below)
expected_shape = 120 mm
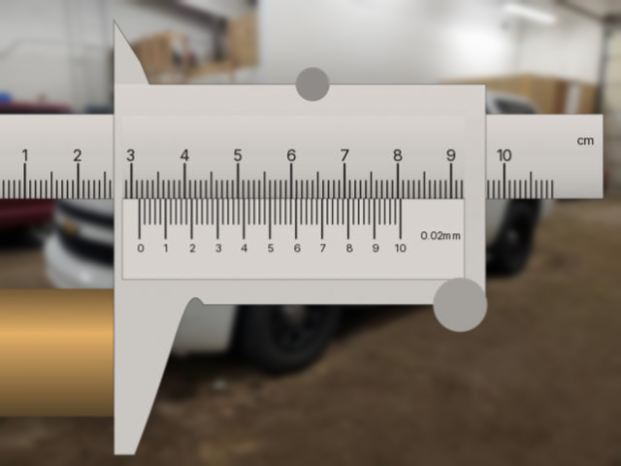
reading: 31.5 mm
